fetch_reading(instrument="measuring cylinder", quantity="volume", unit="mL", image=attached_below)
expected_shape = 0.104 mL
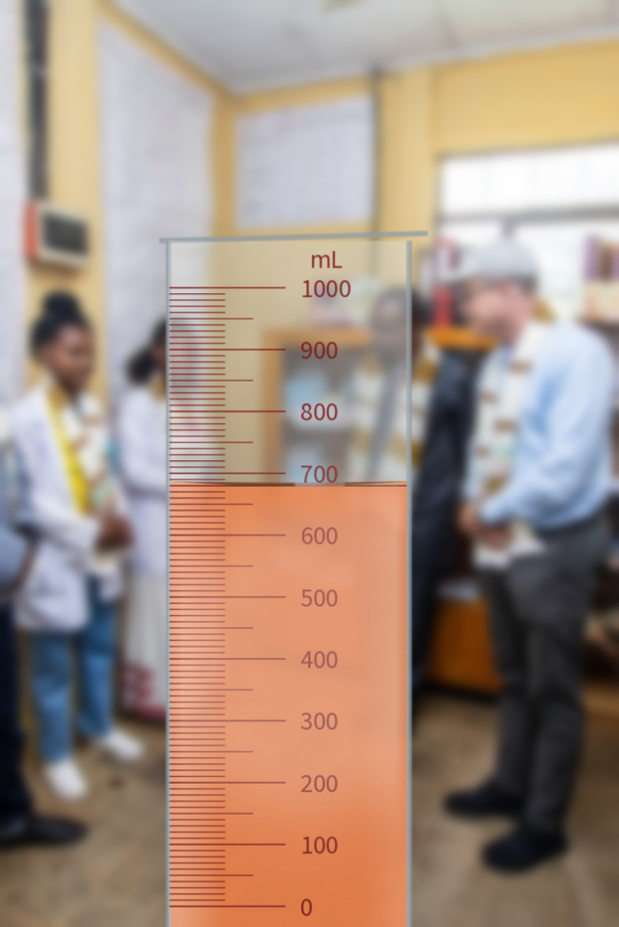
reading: 680 mL
